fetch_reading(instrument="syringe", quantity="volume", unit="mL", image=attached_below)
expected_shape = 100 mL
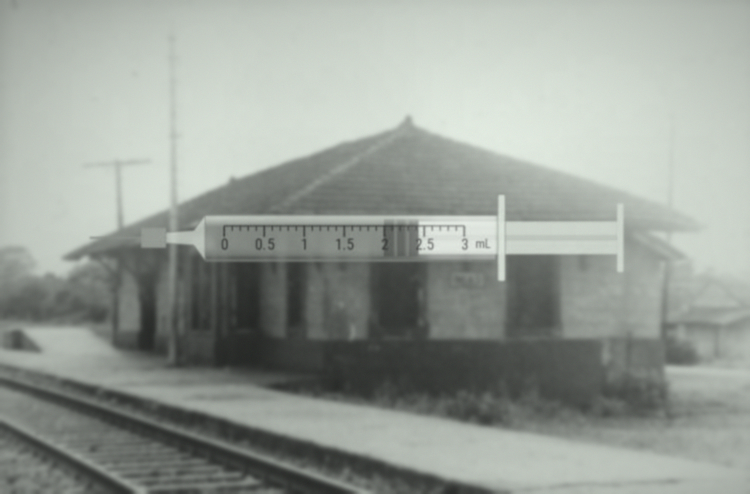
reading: 2 mL
